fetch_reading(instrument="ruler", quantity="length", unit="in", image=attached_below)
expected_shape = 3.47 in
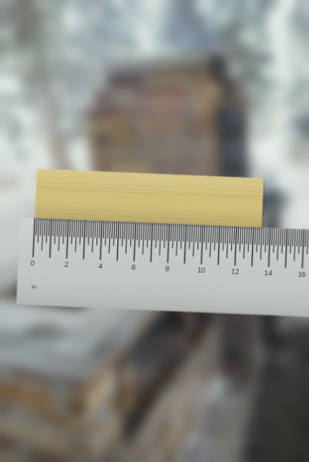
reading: 13.5 in
